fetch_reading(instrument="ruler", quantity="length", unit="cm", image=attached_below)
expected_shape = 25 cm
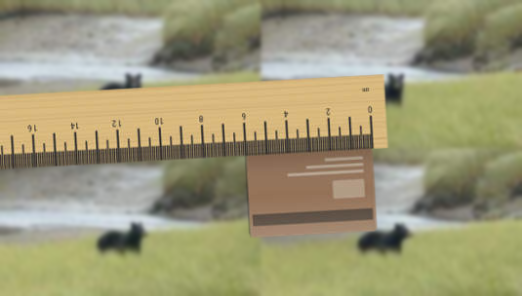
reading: 6 cm
